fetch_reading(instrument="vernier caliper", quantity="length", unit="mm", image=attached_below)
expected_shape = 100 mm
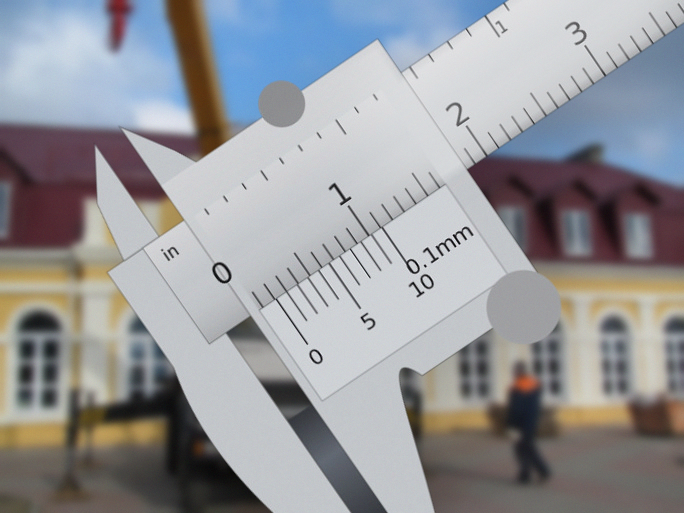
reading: 2.1 mm
